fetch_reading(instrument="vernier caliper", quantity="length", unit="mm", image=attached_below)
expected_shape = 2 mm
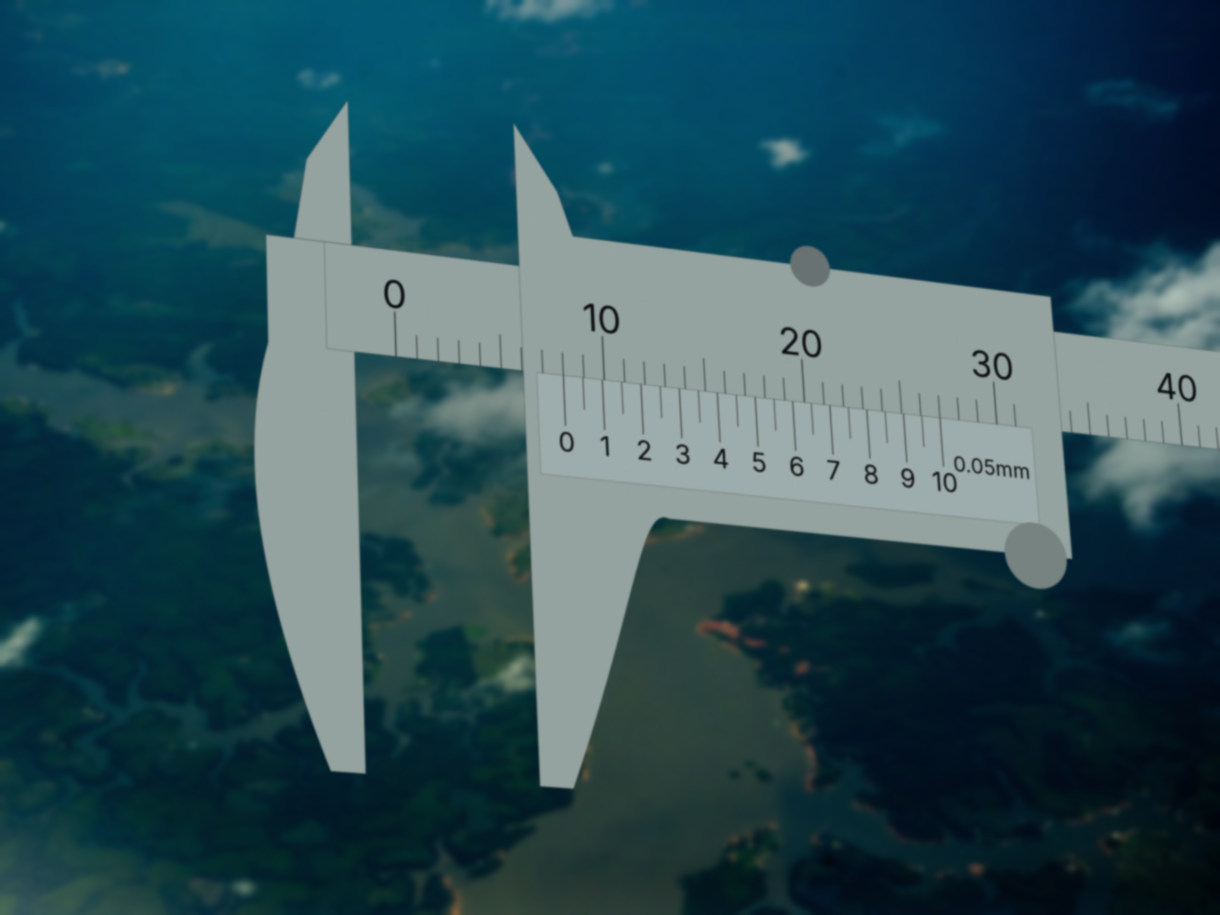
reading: 8.0 mm
